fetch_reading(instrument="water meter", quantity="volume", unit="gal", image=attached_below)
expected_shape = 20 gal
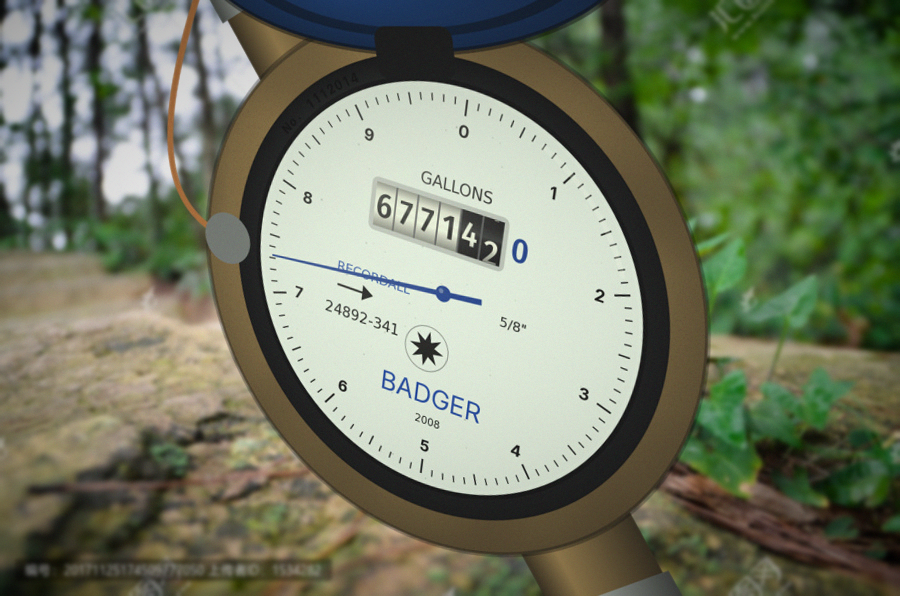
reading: 6771417.3 gal
